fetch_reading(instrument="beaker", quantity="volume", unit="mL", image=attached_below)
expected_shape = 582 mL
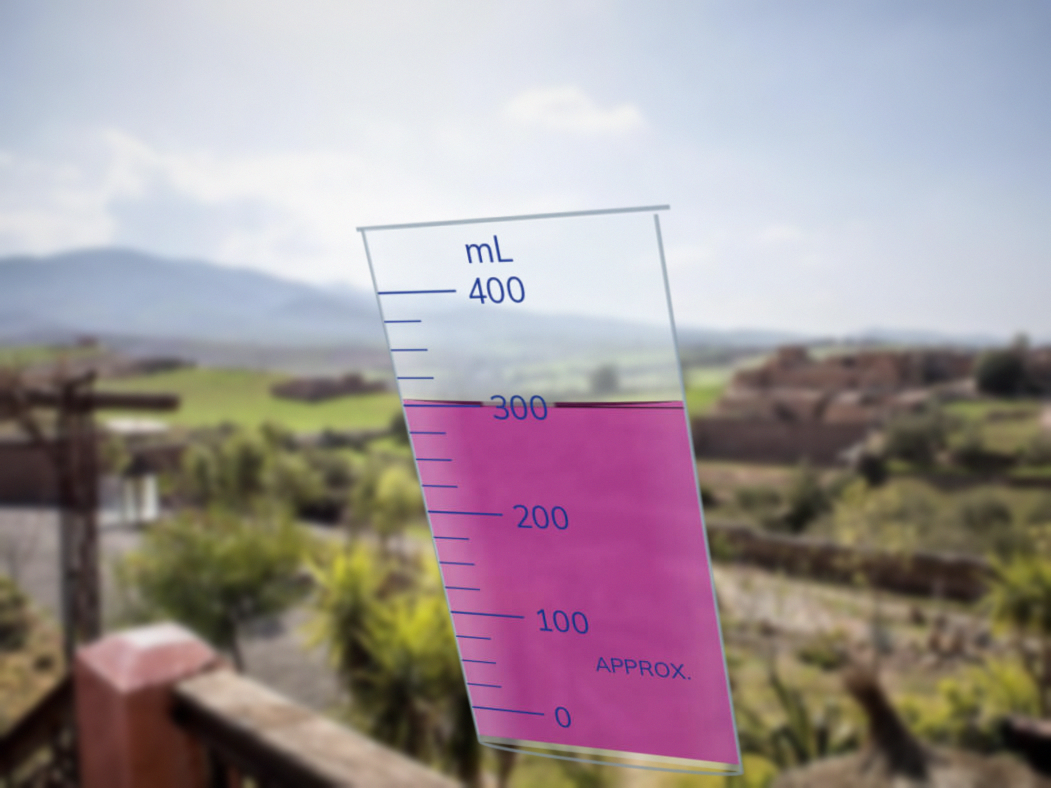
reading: 300 mL
